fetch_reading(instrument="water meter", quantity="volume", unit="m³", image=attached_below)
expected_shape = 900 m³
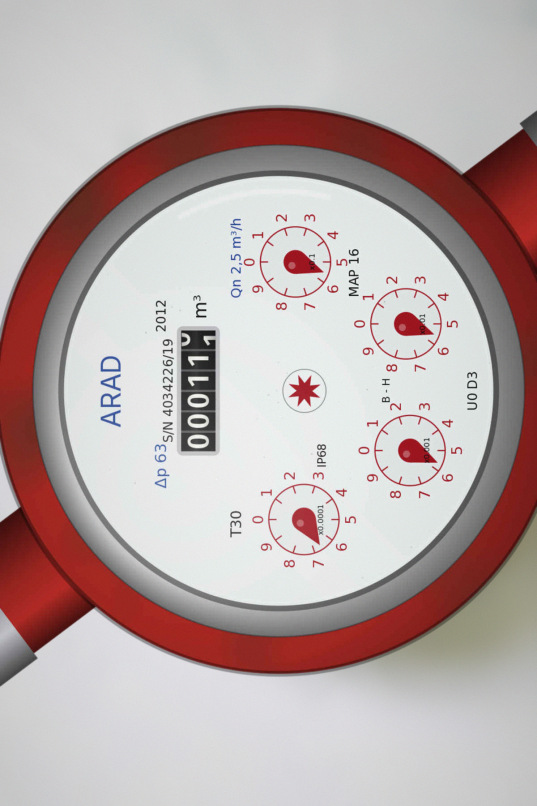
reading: 110.5556 m³
